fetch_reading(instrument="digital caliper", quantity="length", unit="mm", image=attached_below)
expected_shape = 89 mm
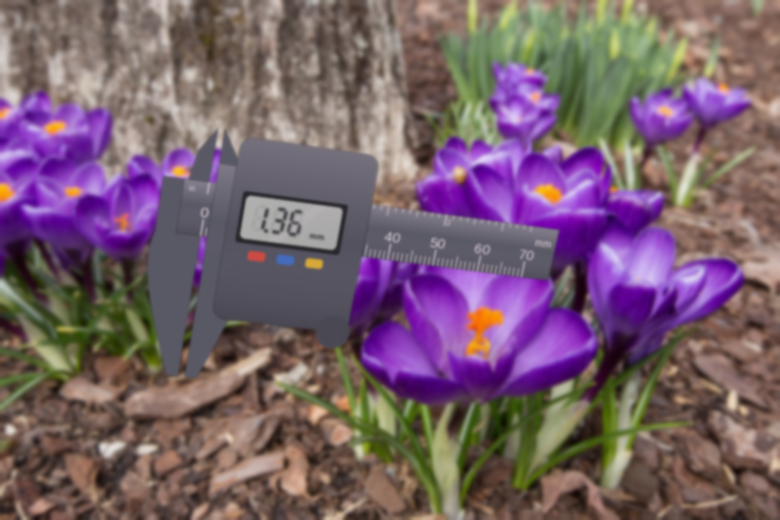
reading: 1.36 mm
